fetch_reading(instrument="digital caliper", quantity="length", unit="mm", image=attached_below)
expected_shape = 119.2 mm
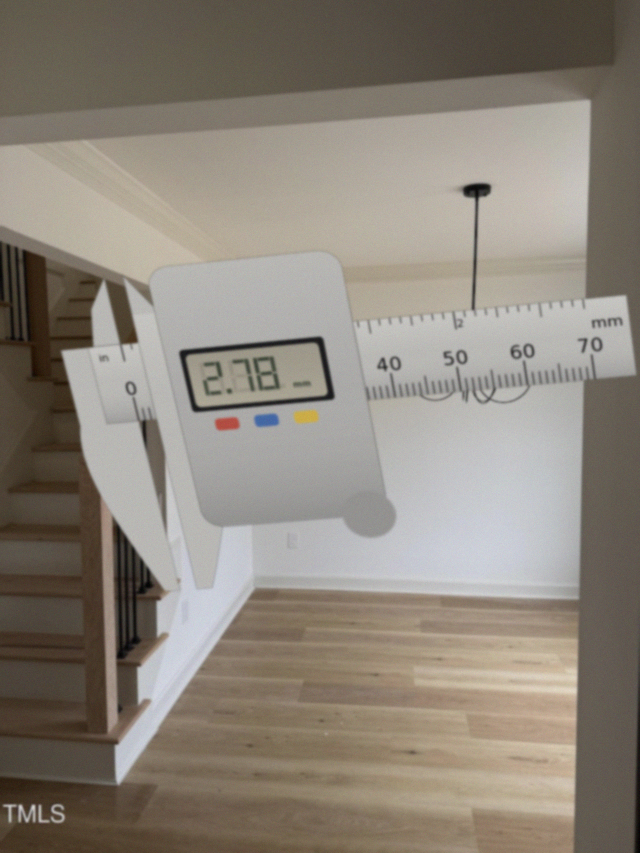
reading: 2.78 mm
